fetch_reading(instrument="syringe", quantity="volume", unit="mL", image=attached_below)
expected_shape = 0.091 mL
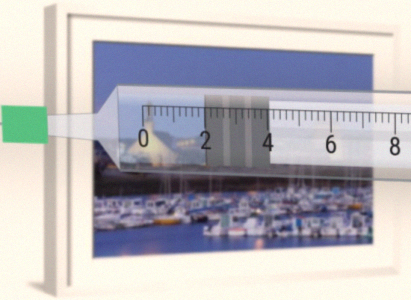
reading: 2 mL
